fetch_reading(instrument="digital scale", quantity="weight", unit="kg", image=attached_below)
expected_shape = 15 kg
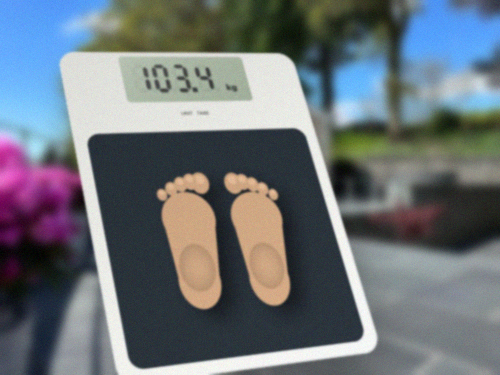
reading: 103.4 kg
